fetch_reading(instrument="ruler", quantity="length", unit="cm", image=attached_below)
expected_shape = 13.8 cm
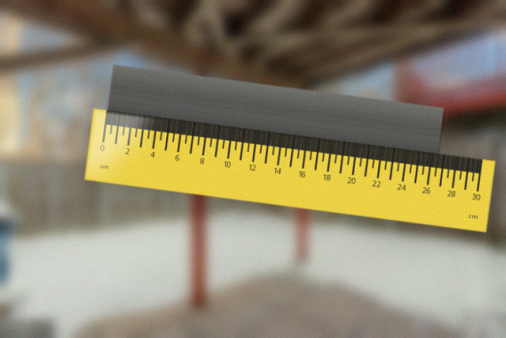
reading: 26.5 cm
